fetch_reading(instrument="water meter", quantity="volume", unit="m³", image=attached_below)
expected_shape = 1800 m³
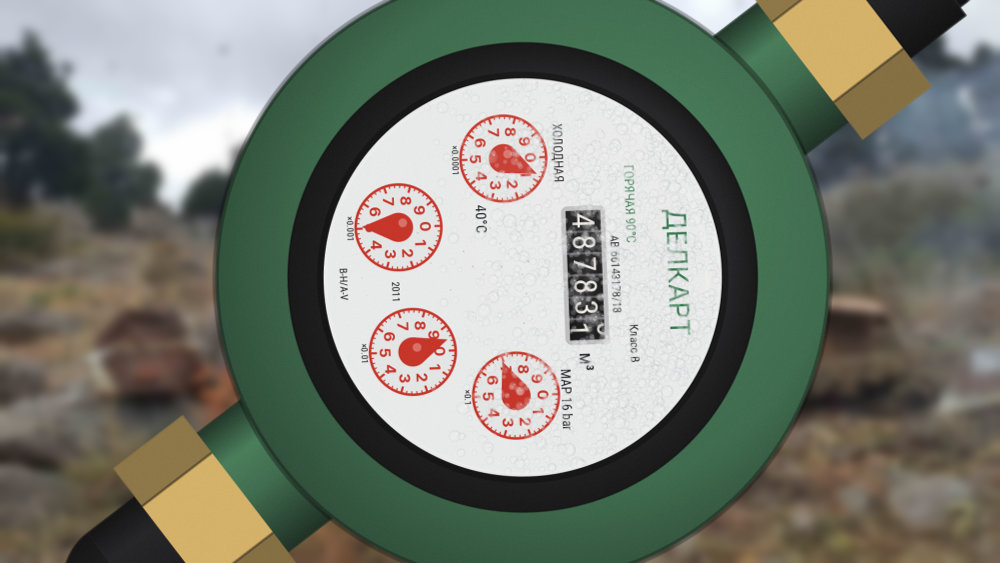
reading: 487830.6950 m³
